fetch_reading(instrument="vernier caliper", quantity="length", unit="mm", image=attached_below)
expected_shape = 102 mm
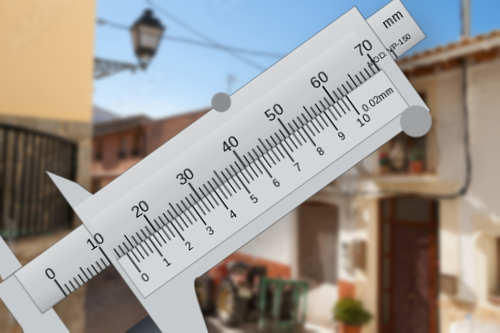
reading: 13.4 mm
